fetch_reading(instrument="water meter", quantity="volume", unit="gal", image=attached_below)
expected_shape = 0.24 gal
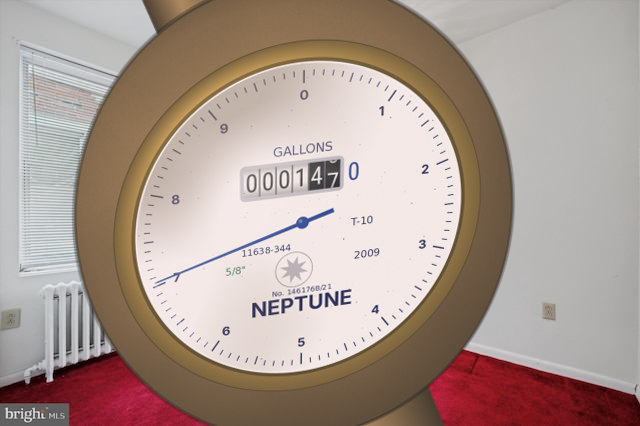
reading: 1467.0 gal
